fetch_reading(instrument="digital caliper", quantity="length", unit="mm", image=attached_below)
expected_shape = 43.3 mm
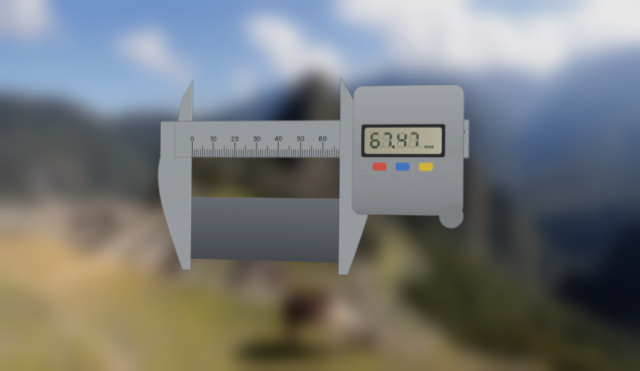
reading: 67.47 mm
